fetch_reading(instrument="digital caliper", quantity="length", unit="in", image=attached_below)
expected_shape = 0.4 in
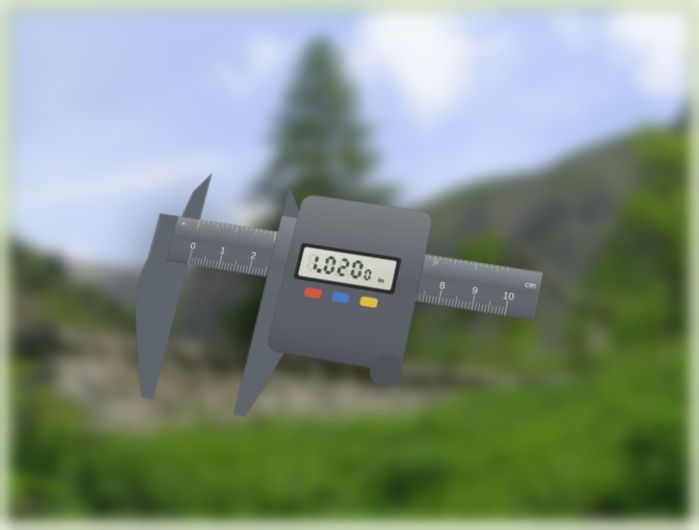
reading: 1.0200 in
